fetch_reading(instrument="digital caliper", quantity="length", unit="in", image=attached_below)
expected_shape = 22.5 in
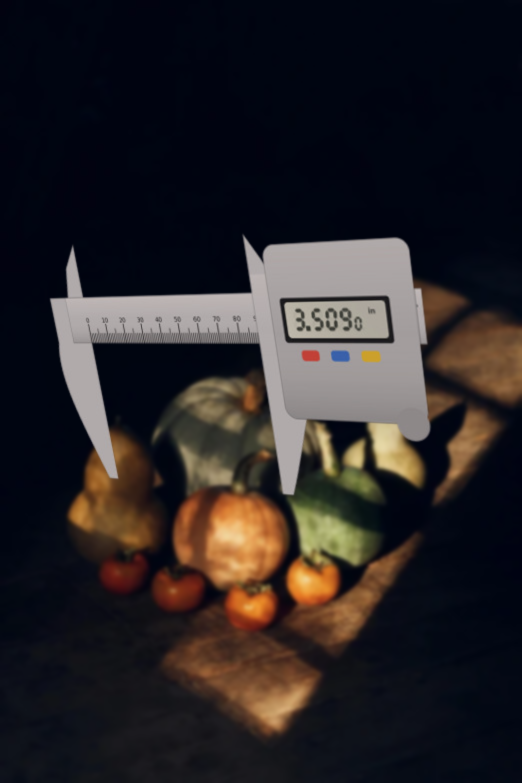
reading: 3.5090 in
